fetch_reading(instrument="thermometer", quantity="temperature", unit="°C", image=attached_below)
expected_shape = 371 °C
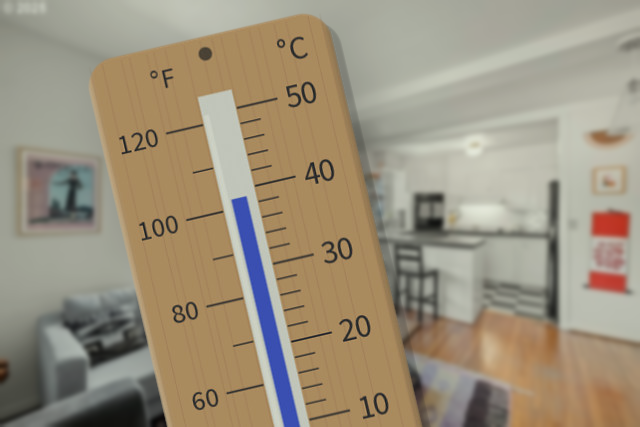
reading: 39 °C
